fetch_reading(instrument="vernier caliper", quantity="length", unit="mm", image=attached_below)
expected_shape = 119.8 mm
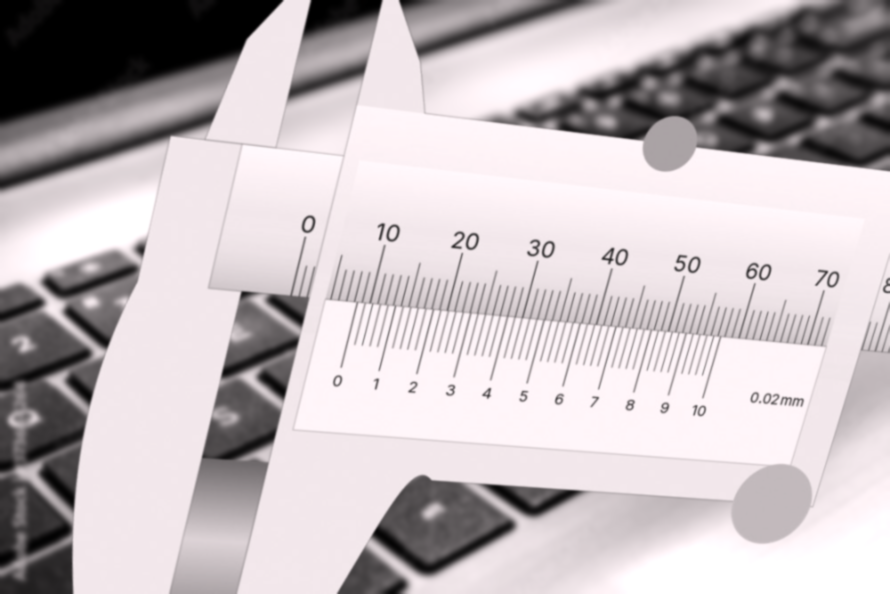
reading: 8.4 mm
